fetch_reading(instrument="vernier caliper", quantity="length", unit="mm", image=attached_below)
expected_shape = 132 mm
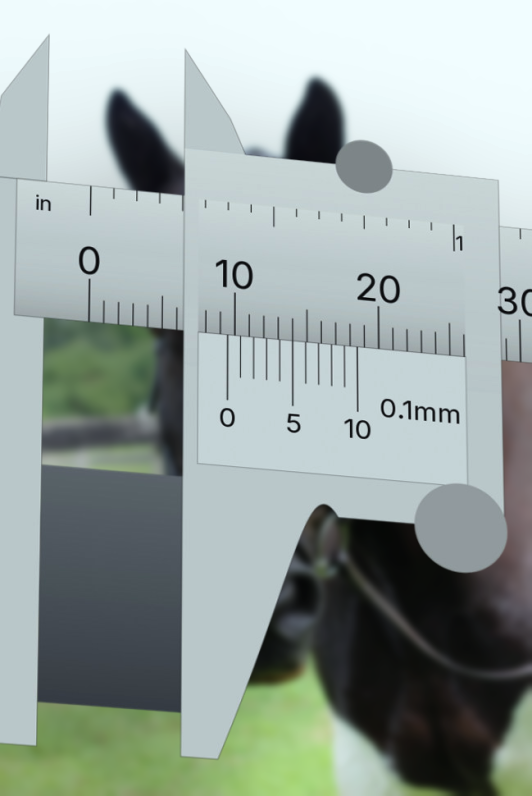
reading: 9.5 mm
